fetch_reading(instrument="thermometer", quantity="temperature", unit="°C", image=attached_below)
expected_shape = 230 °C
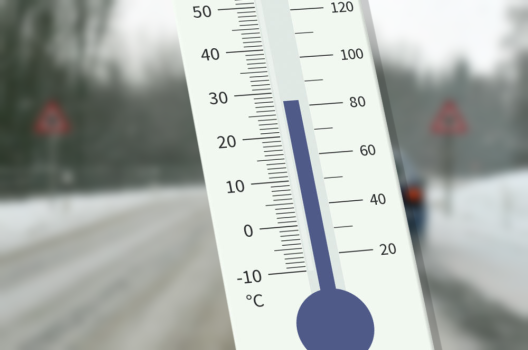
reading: 28 °C
